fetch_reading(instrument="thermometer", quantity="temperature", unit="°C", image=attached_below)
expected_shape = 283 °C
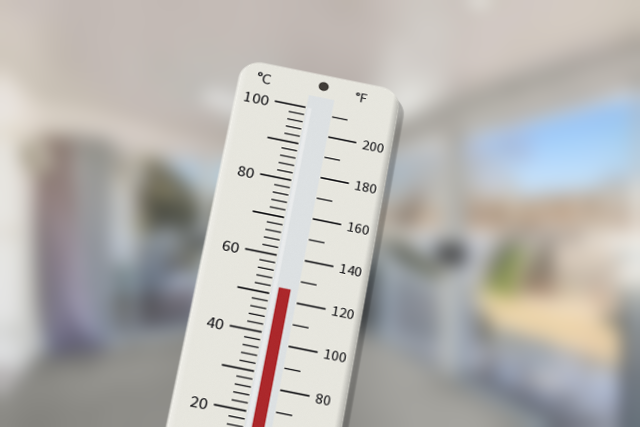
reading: 52 °C
